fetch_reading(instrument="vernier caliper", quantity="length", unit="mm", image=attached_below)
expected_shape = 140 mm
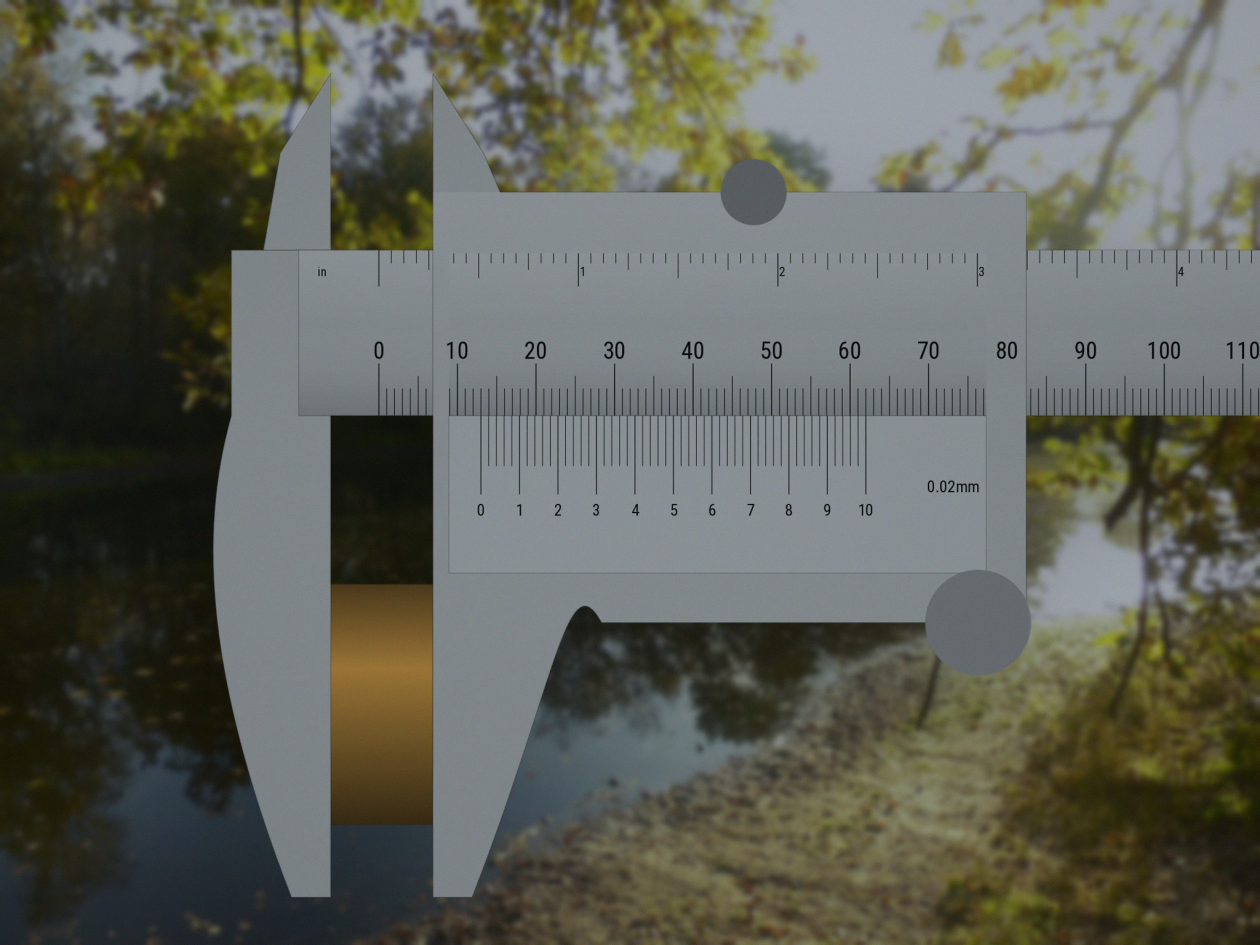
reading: 13.0 mm
